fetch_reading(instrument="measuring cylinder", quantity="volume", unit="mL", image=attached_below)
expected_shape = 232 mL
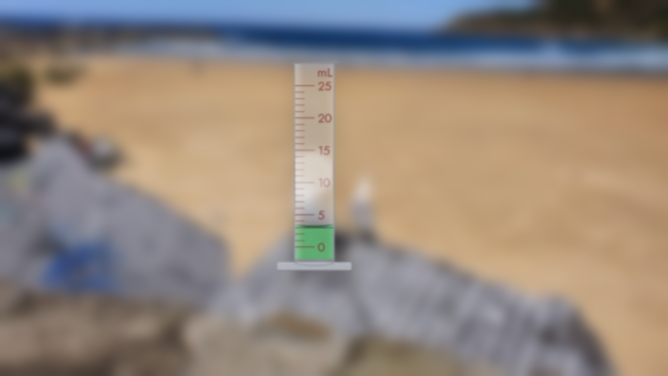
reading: 3 mL
